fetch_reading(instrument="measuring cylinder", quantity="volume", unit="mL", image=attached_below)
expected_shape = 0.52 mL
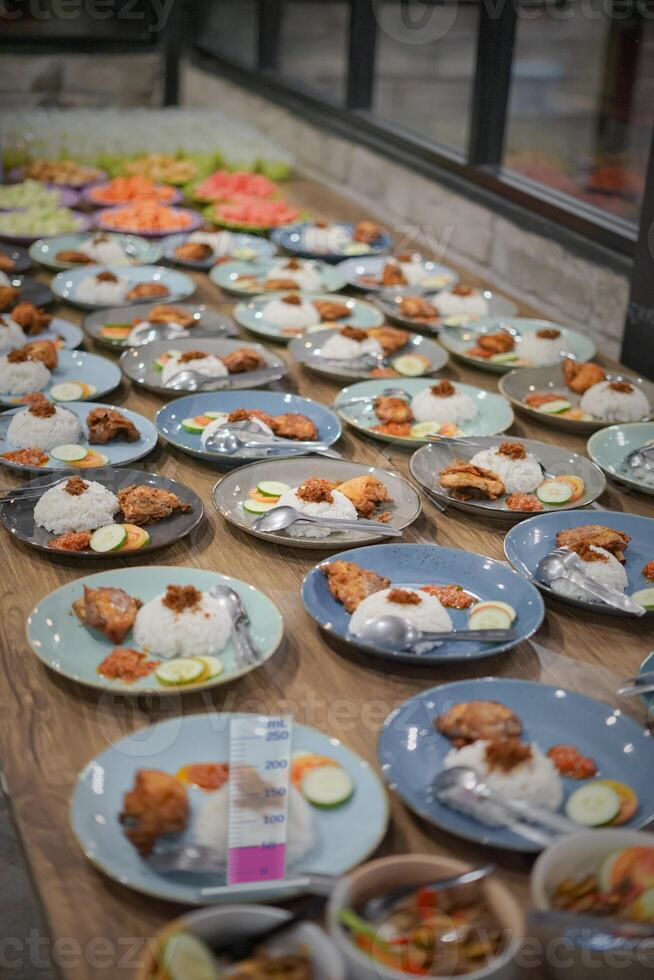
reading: 50 mL
